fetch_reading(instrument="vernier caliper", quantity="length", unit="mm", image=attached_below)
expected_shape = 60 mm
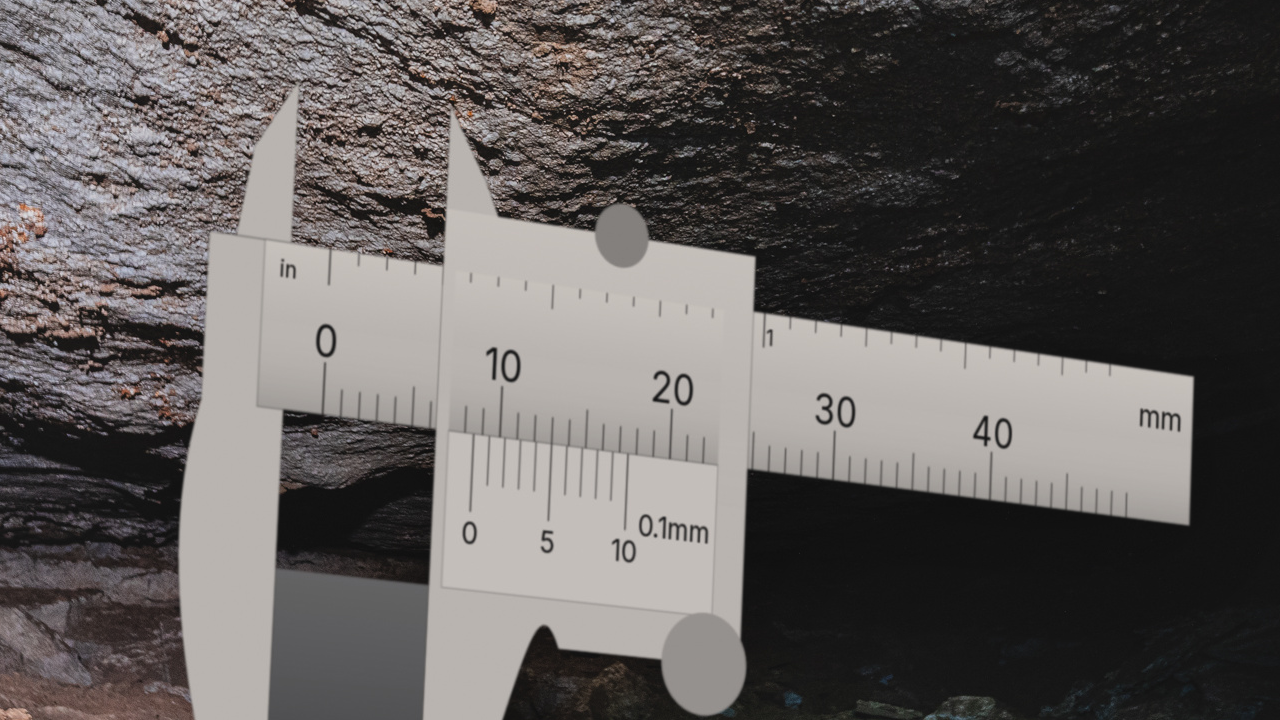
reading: 8.5 mm
